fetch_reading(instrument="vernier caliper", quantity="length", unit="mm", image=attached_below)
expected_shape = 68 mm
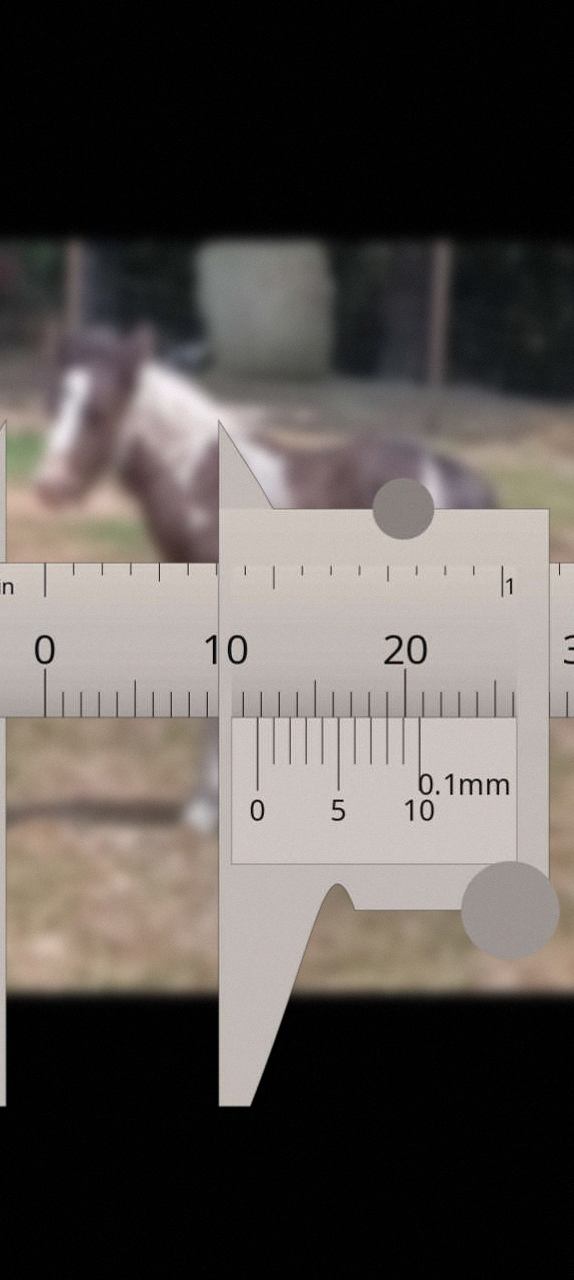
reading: 11.8 mm
